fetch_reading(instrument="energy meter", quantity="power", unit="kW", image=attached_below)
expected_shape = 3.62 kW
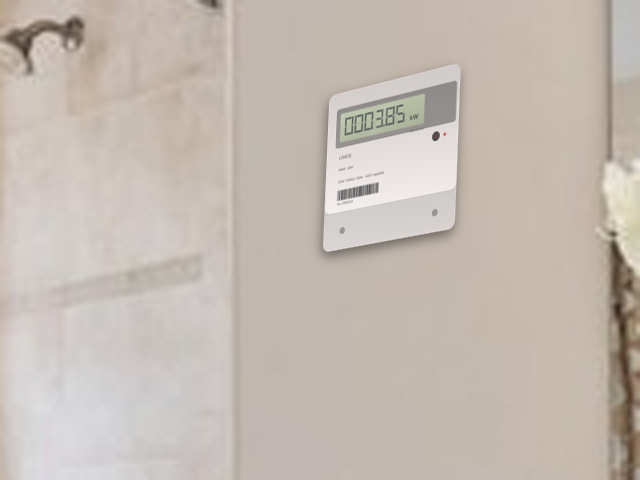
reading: 3.85 kW
